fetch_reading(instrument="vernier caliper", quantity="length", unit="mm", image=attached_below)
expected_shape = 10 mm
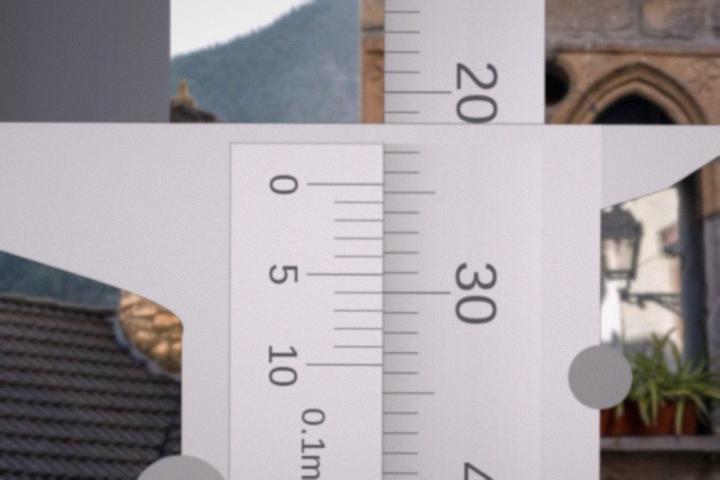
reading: 24.6 mm
